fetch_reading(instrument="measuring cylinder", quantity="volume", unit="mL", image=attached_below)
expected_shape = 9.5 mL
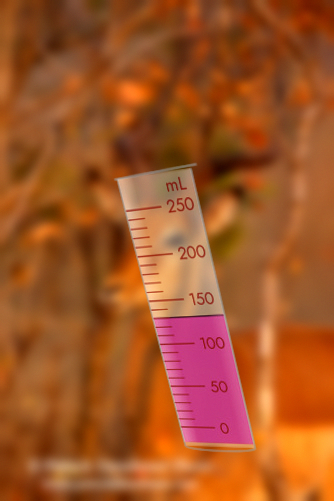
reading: 130 mL
